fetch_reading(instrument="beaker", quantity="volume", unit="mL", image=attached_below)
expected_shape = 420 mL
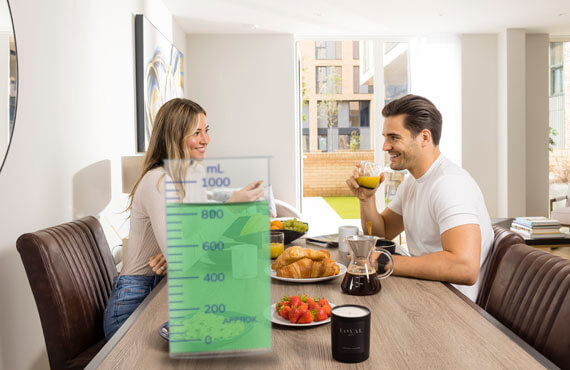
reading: 850 mL
